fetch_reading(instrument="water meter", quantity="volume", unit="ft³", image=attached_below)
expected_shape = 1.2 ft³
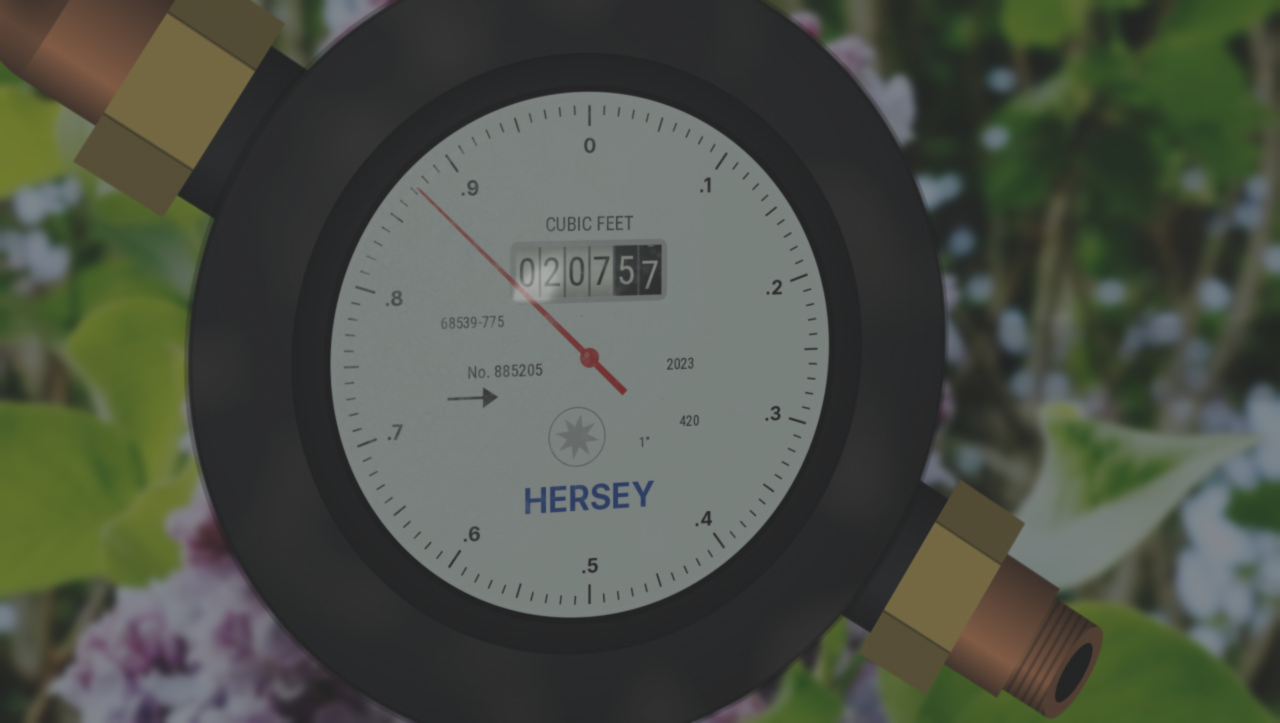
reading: 20756.87 ft³
